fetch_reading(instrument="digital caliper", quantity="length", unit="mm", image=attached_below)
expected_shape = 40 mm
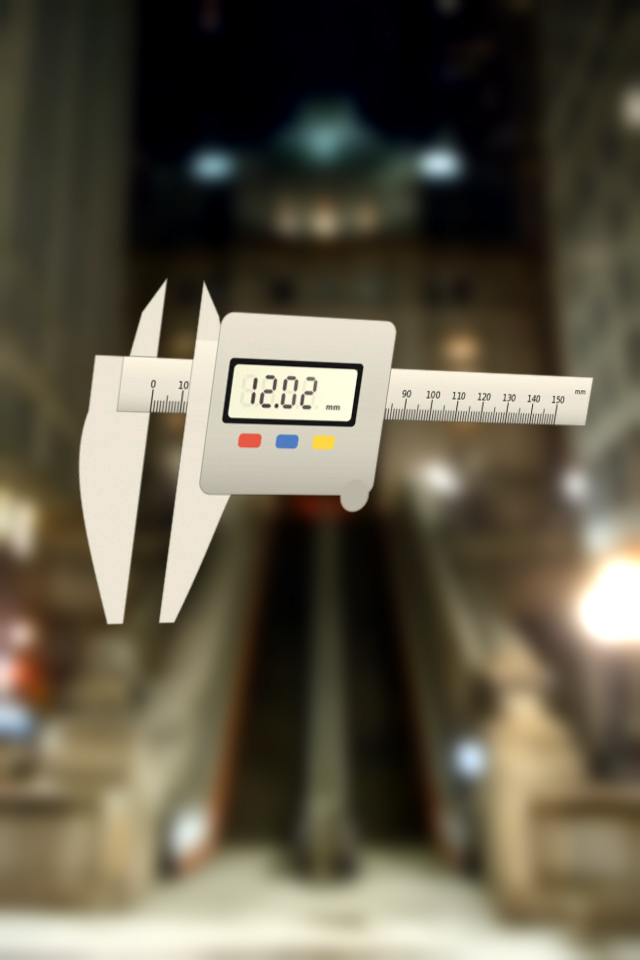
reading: 12.02 mm
